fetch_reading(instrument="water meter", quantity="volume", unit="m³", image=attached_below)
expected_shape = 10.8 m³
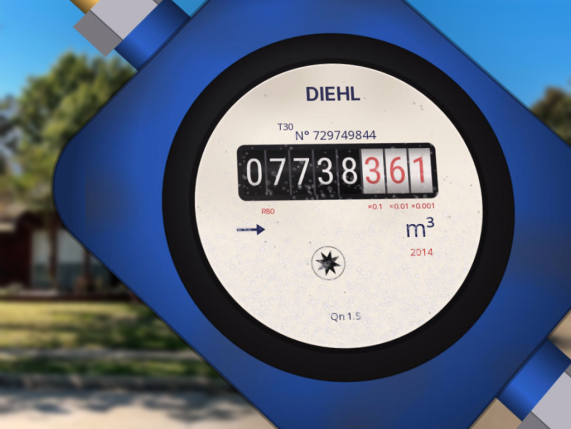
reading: 7738.361 m³
